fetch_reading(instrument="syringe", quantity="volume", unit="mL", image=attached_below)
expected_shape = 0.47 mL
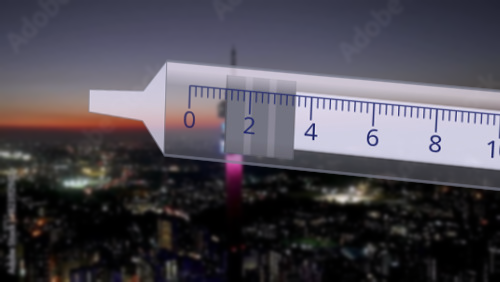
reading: 1.2 mL
